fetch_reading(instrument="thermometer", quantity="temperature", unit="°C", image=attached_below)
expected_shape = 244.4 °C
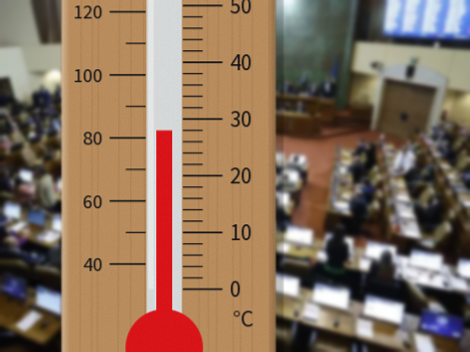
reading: 28 °C
